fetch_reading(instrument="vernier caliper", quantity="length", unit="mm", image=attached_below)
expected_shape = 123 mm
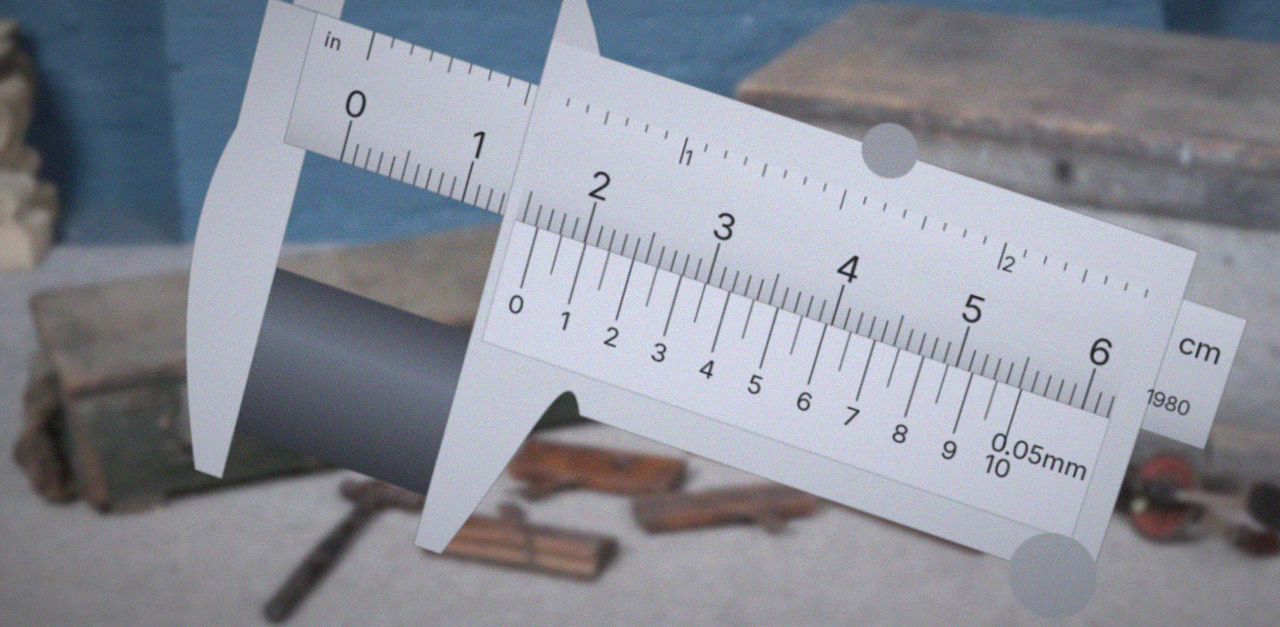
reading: 16.2 mm
